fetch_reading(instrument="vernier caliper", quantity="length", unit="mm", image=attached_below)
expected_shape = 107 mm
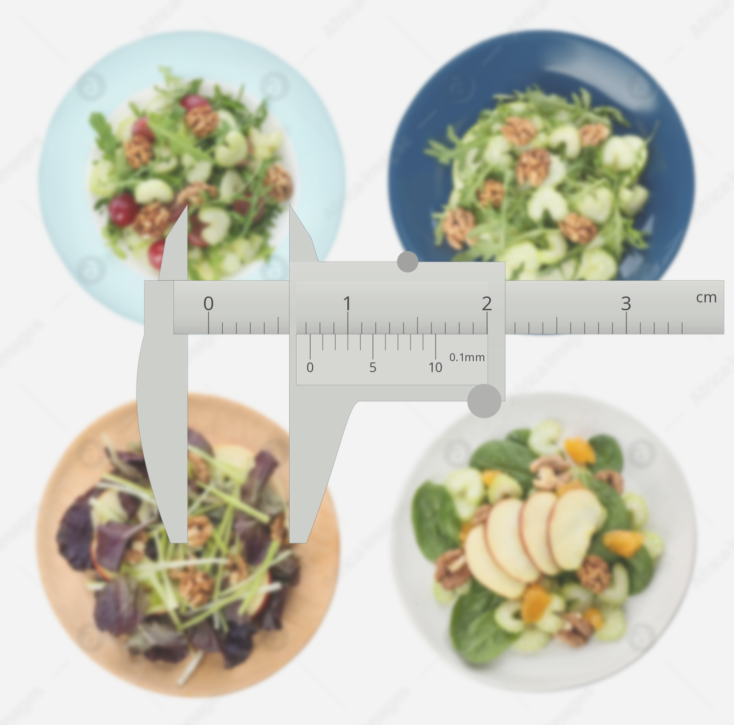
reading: 7.3 mm
